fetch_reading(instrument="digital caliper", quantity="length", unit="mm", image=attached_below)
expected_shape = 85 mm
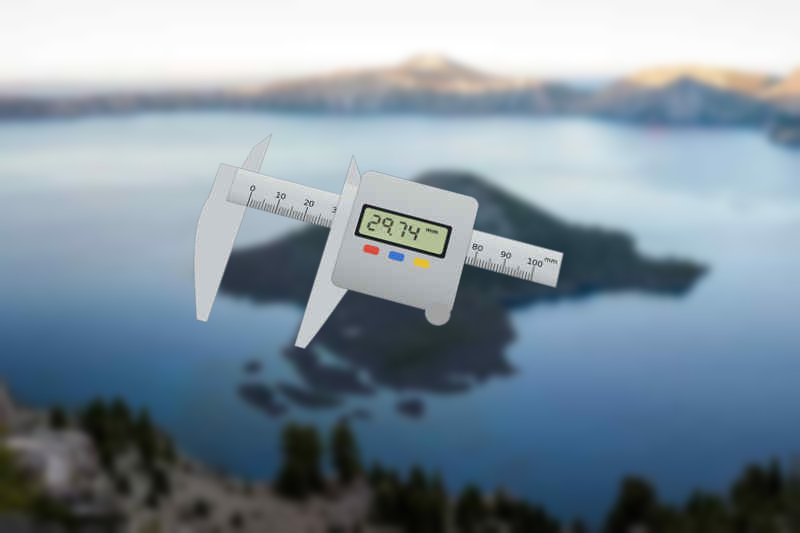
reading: 29.74 mm
